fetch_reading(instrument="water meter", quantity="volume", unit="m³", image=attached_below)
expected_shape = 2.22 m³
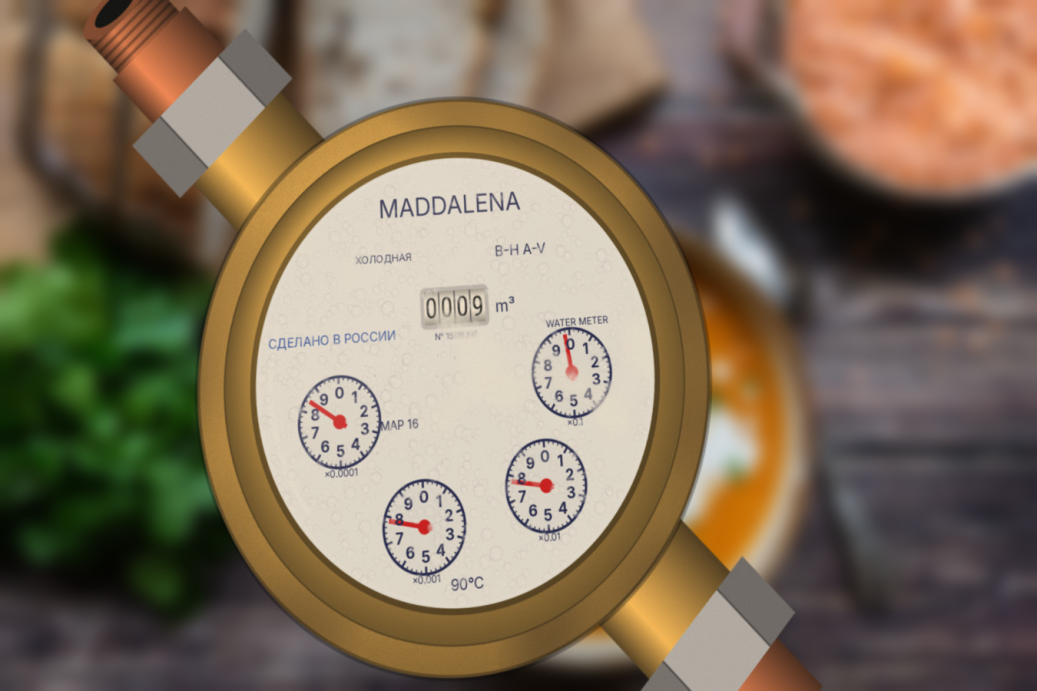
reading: 8.9778 m³
